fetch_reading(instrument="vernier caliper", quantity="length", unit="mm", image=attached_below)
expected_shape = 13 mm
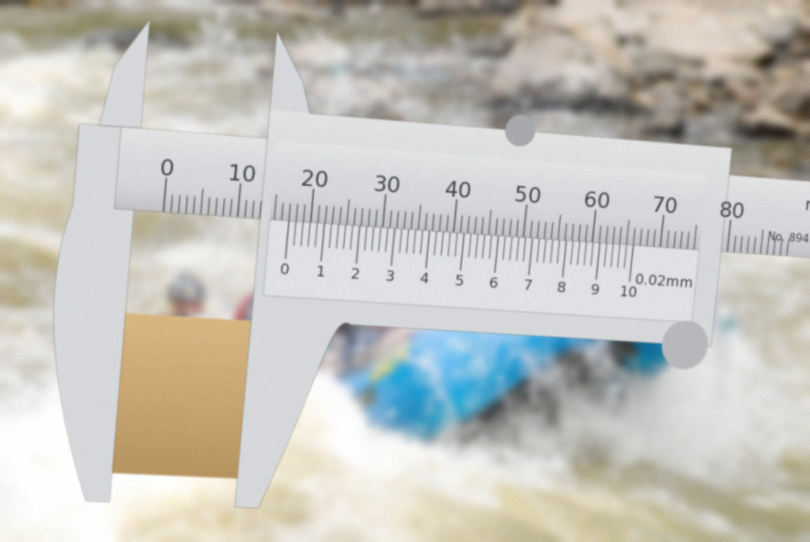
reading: 17.0 mm
